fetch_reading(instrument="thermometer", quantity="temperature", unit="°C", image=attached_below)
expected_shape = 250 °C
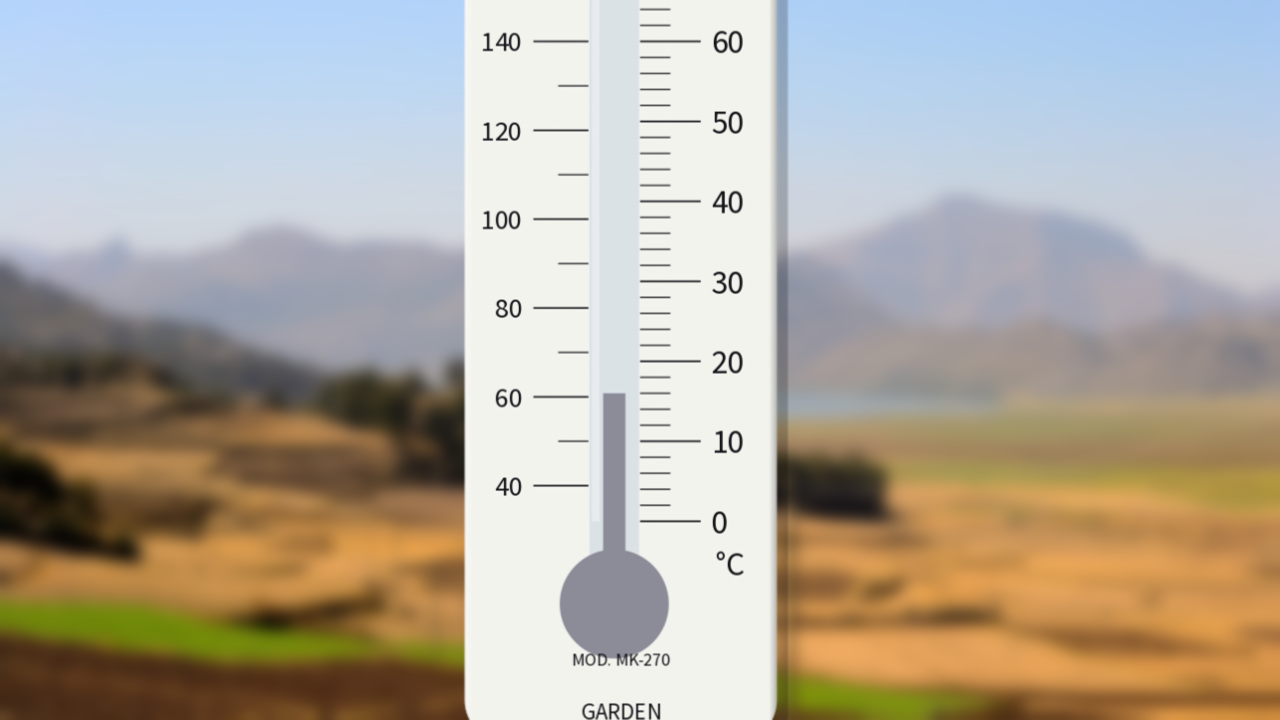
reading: 16 °C
